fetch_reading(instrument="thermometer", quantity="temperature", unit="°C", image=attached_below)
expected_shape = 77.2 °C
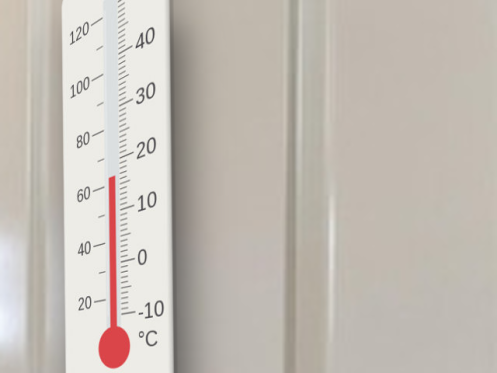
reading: 17 °C
